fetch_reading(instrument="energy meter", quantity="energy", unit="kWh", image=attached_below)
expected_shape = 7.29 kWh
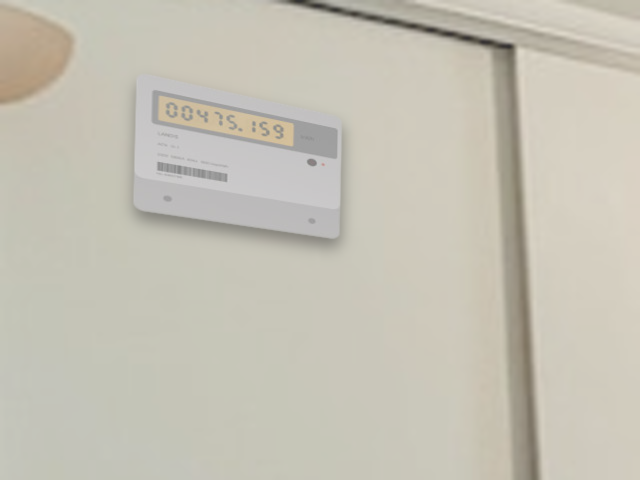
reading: 475.159 kWh
